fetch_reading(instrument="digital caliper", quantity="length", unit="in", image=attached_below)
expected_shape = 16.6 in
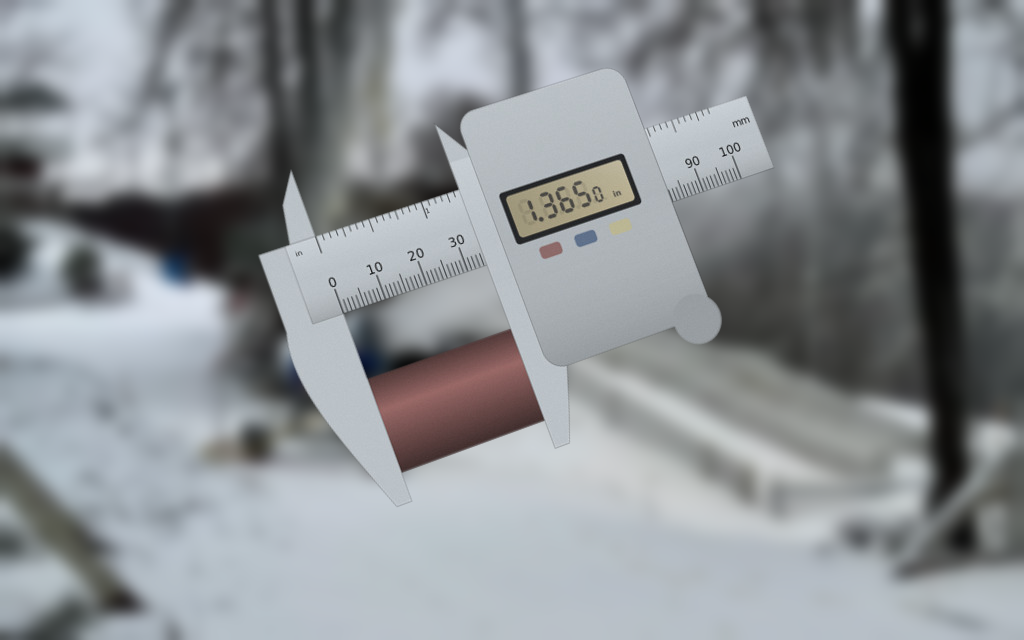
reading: 1.3650 in
